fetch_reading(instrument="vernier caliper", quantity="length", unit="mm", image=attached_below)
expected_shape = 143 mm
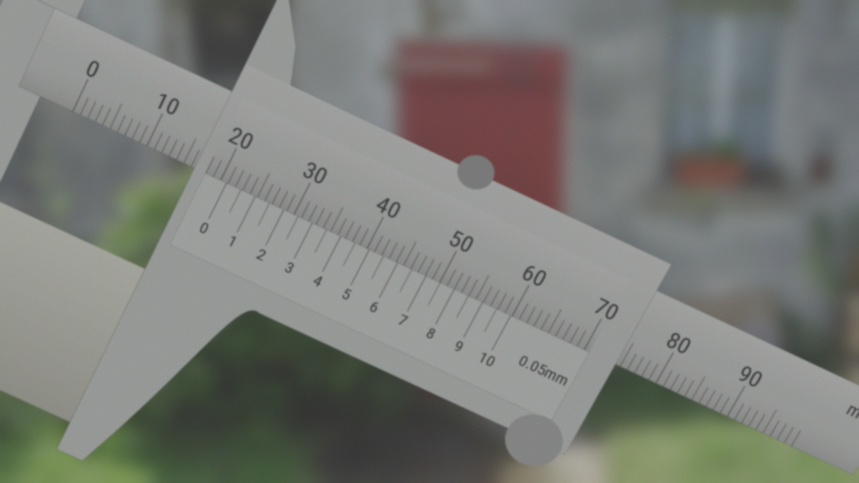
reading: 20.8 mm
